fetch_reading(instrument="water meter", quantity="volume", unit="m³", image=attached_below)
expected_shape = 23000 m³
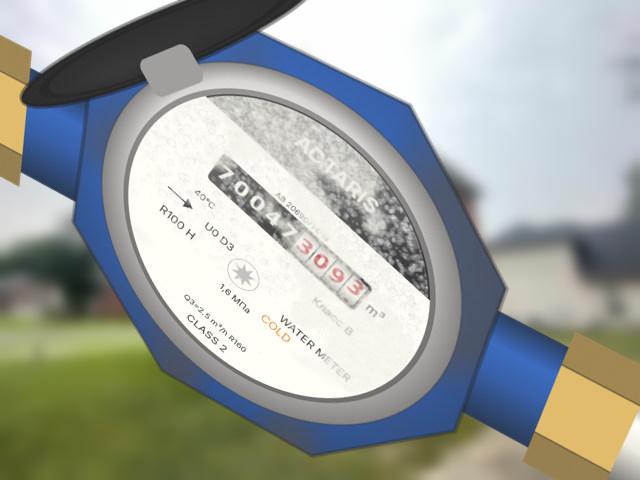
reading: 70047.3093 m³
